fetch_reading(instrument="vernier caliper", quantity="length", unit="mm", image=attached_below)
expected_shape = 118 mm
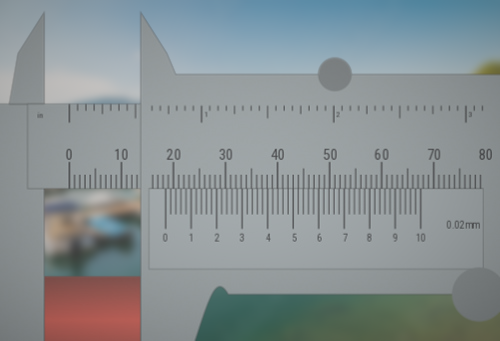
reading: 18.5 mm
